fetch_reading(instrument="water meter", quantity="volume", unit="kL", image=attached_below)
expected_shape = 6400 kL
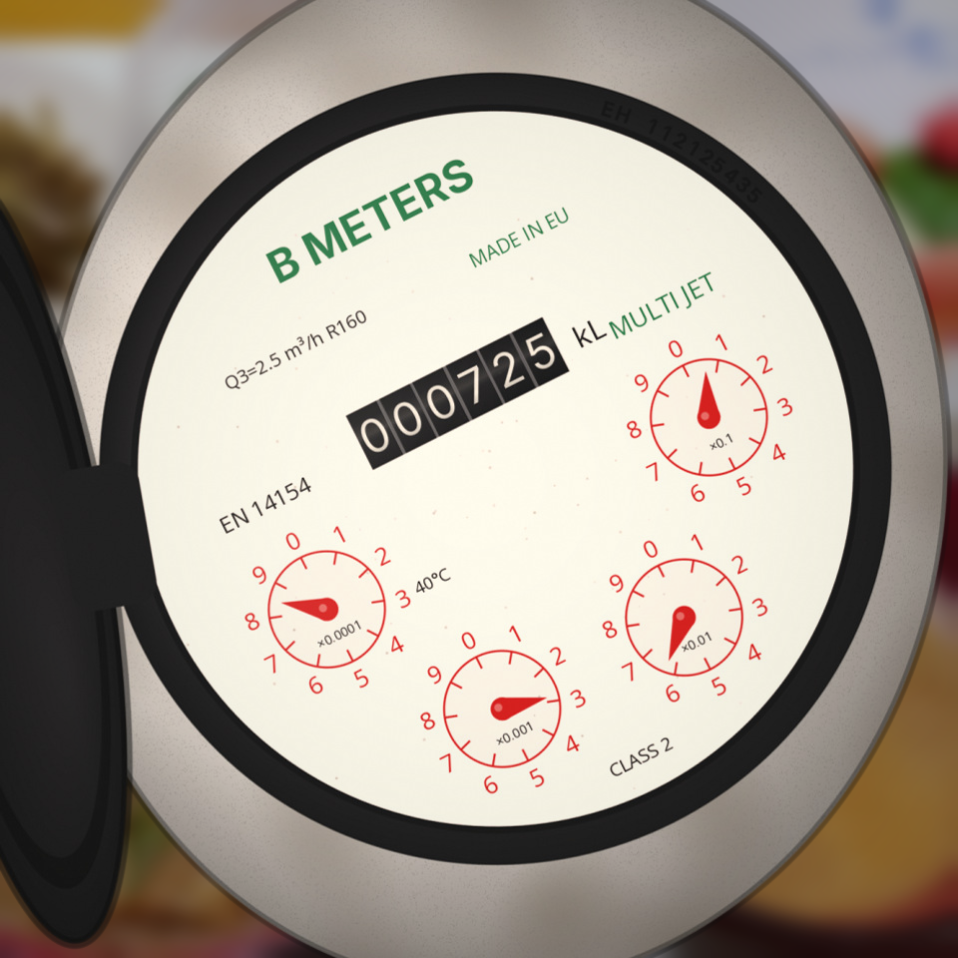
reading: 725.0628 kL
